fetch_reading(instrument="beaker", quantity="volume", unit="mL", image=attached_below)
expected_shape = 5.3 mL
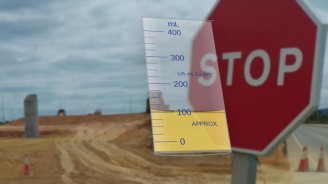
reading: 100 mL
